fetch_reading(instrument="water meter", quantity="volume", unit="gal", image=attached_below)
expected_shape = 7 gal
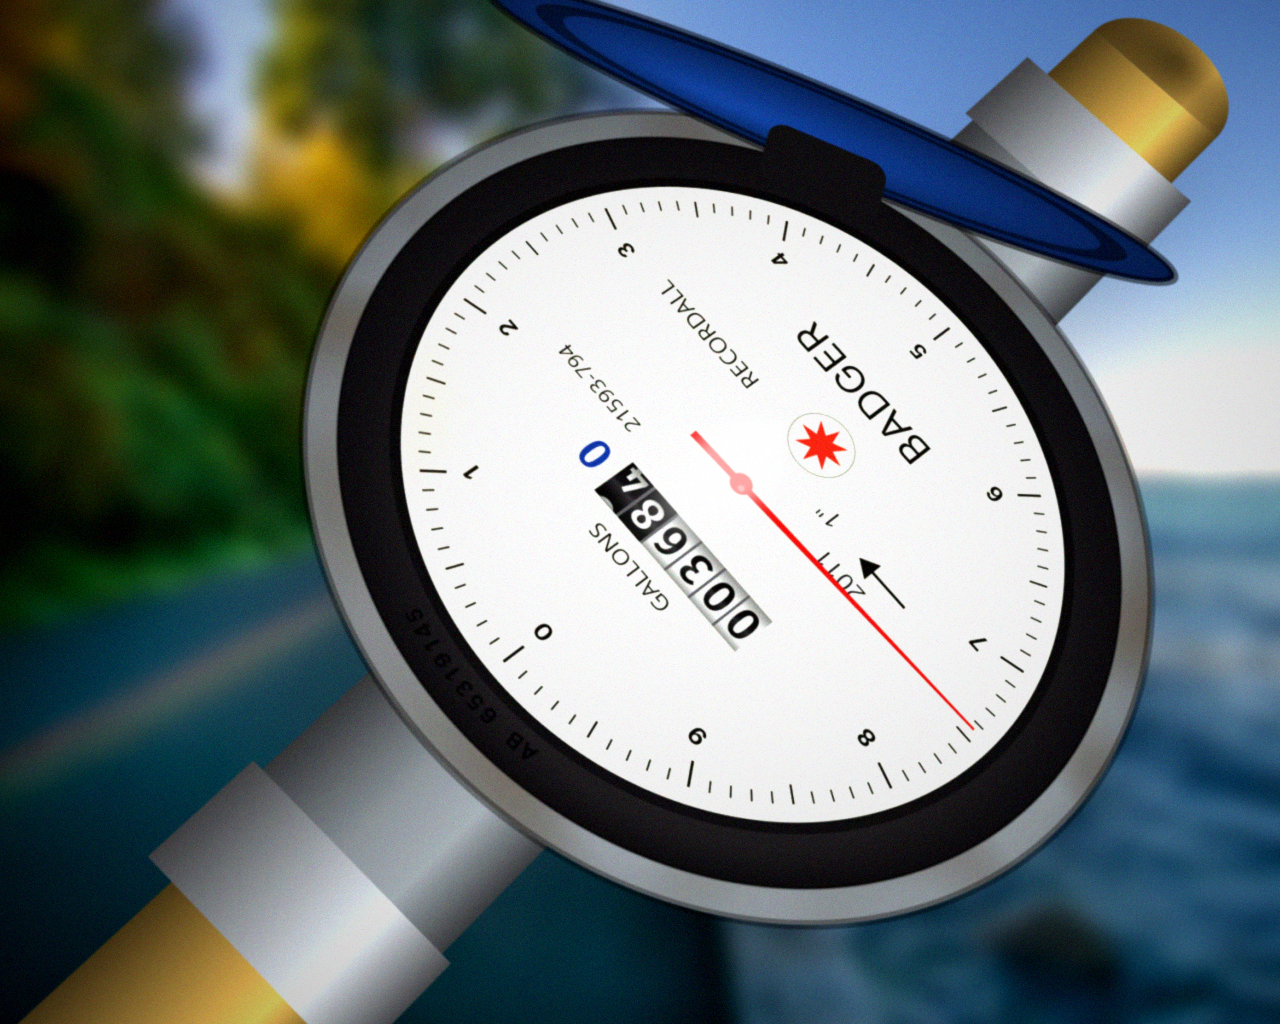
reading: 36837.4 gal
